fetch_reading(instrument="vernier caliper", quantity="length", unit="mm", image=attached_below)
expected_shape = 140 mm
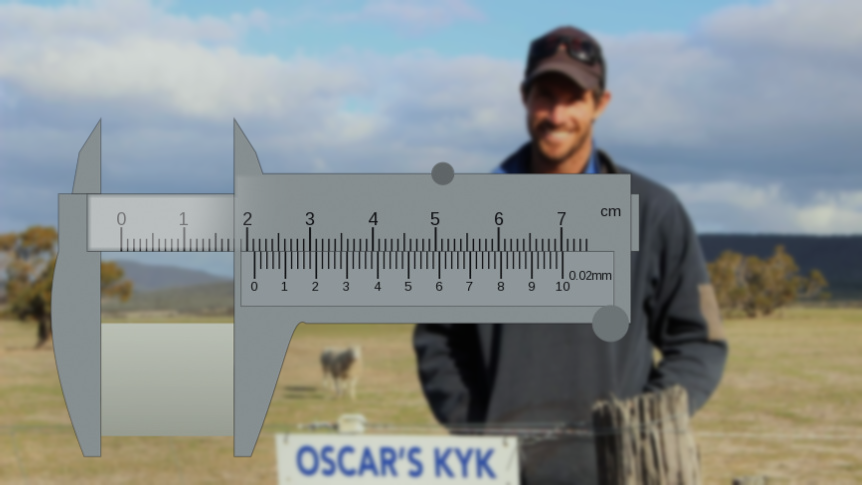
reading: 21.2 mm
